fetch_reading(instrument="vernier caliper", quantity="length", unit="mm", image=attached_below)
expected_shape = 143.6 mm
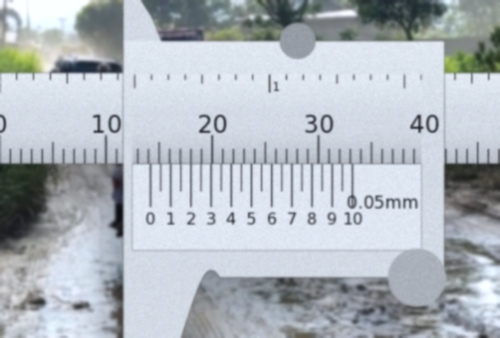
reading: 14.2 mm
